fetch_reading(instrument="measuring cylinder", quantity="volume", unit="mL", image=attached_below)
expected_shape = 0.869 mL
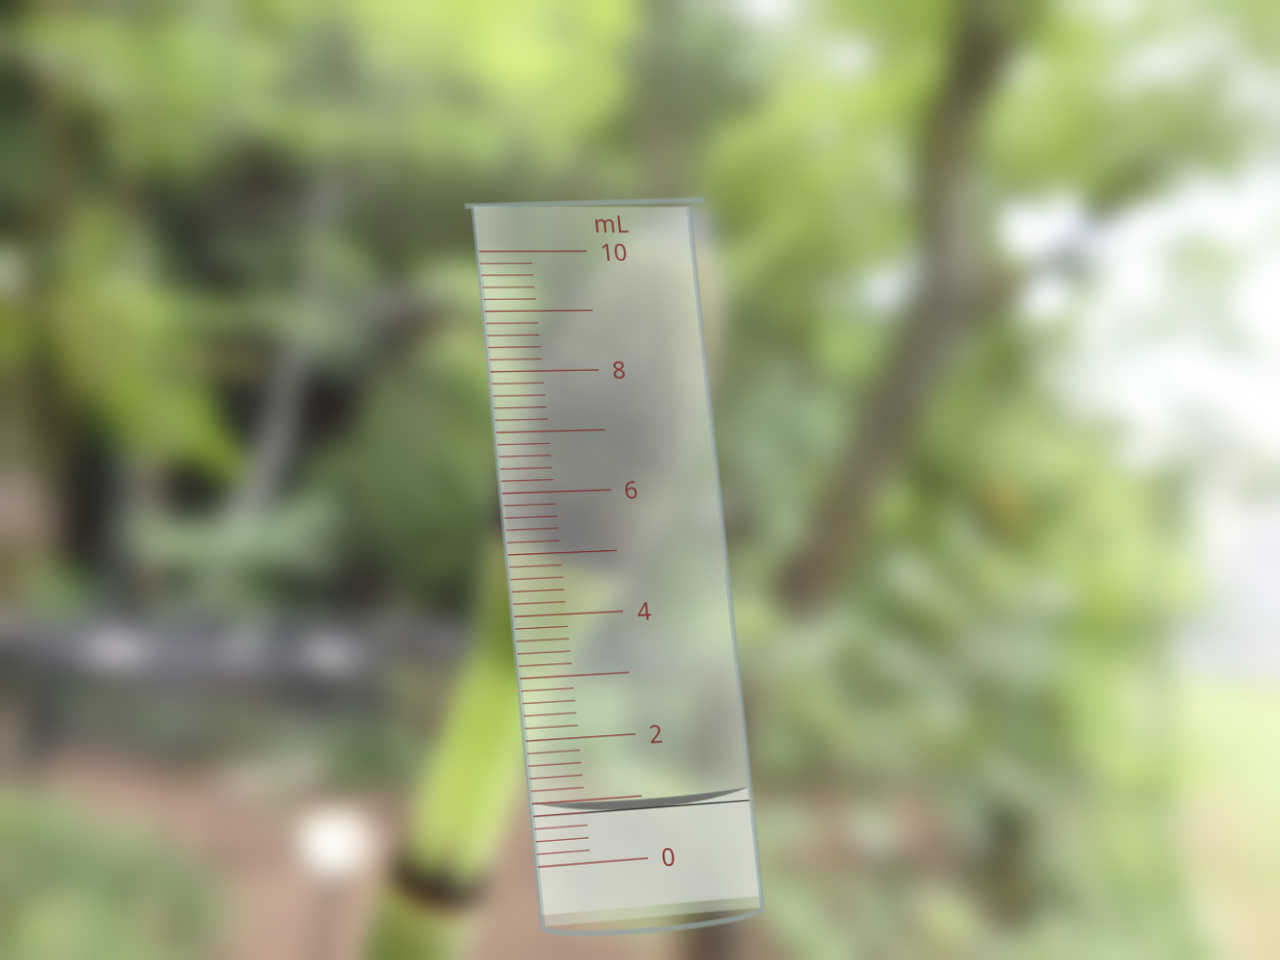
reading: 0.8 mL
